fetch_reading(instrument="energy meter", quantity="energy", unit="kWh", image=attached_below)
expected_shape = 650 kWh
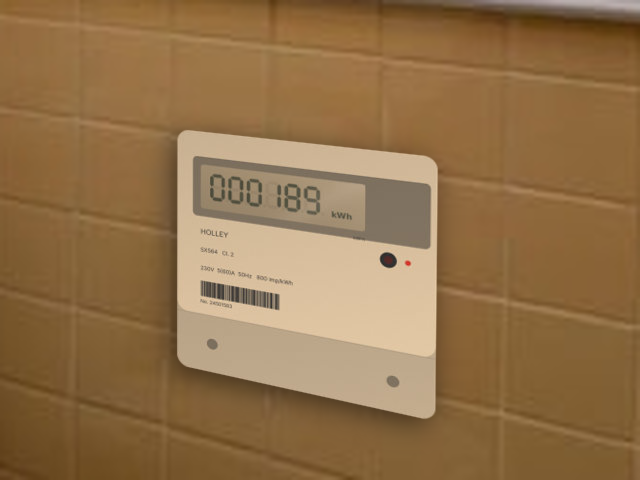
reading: 189 kWh
